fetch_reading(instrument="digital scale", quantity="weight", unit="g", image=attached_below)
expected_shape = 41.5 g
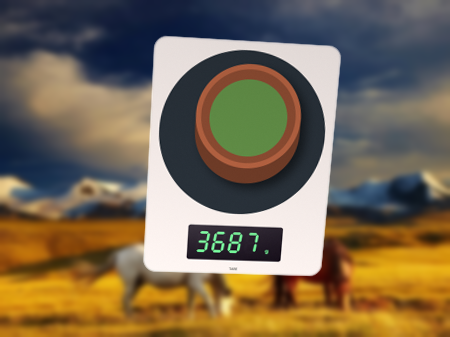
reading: 3687 g
